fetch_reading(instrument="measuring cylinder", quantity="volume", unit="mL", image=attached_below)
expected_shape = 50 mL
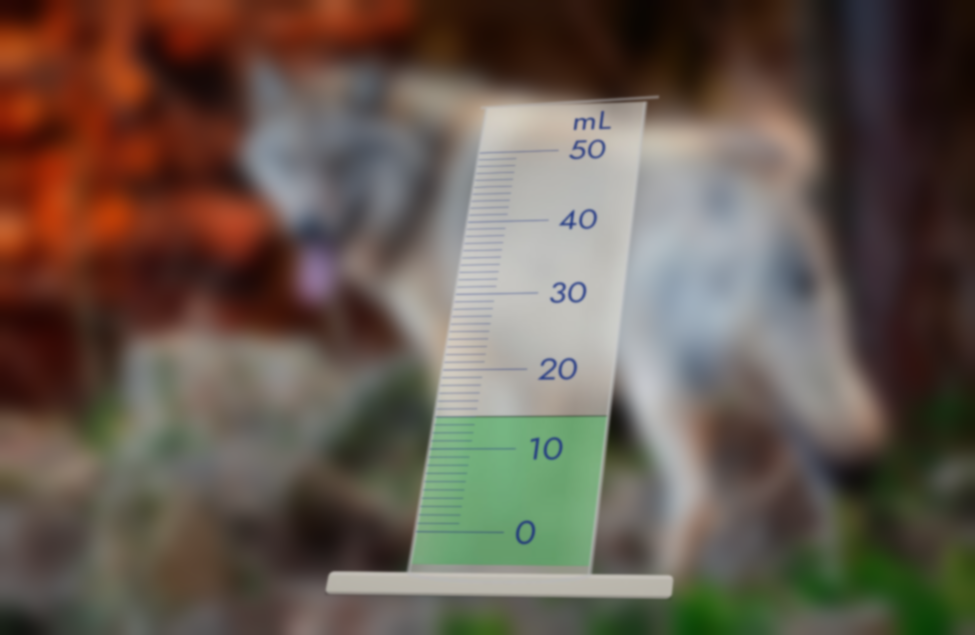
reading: 14 mL
